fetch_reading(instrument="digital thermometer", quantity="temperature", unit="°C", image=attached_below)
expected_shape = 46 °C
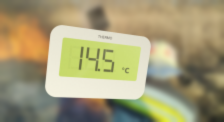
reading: 14.5 °C
